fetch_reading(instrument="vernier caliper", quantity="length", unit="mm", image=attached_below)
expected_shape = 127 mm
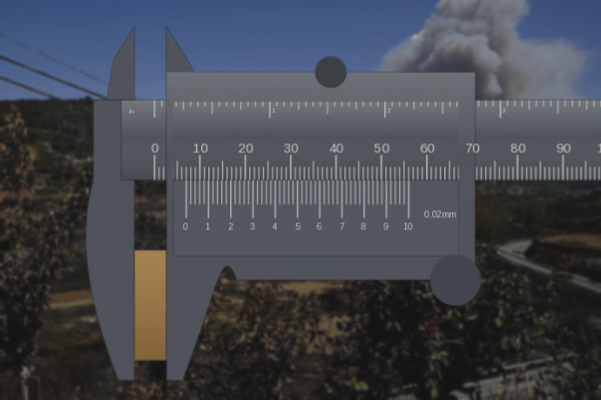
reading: 7.0 mm
